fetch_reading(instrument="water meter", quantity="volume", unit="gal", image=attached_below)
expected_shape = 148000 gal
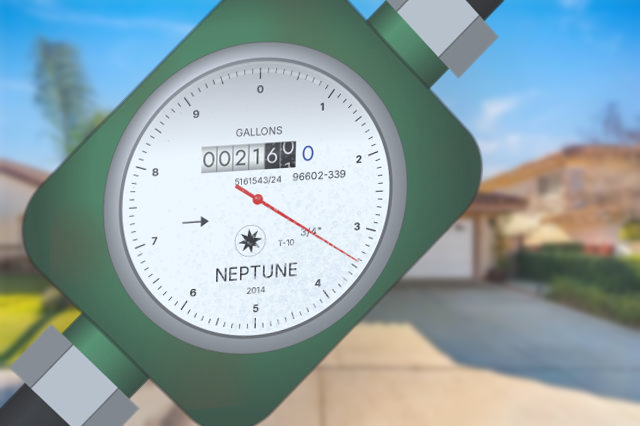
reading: 21603.4 gal
